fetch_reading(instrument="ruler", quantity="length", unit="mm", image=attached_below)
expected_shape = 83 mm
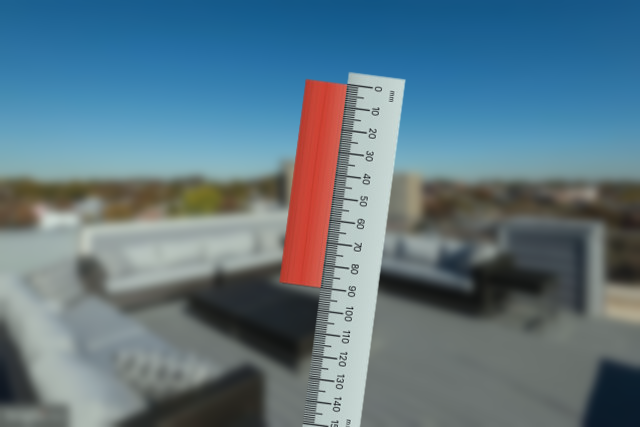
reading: 90 mm
